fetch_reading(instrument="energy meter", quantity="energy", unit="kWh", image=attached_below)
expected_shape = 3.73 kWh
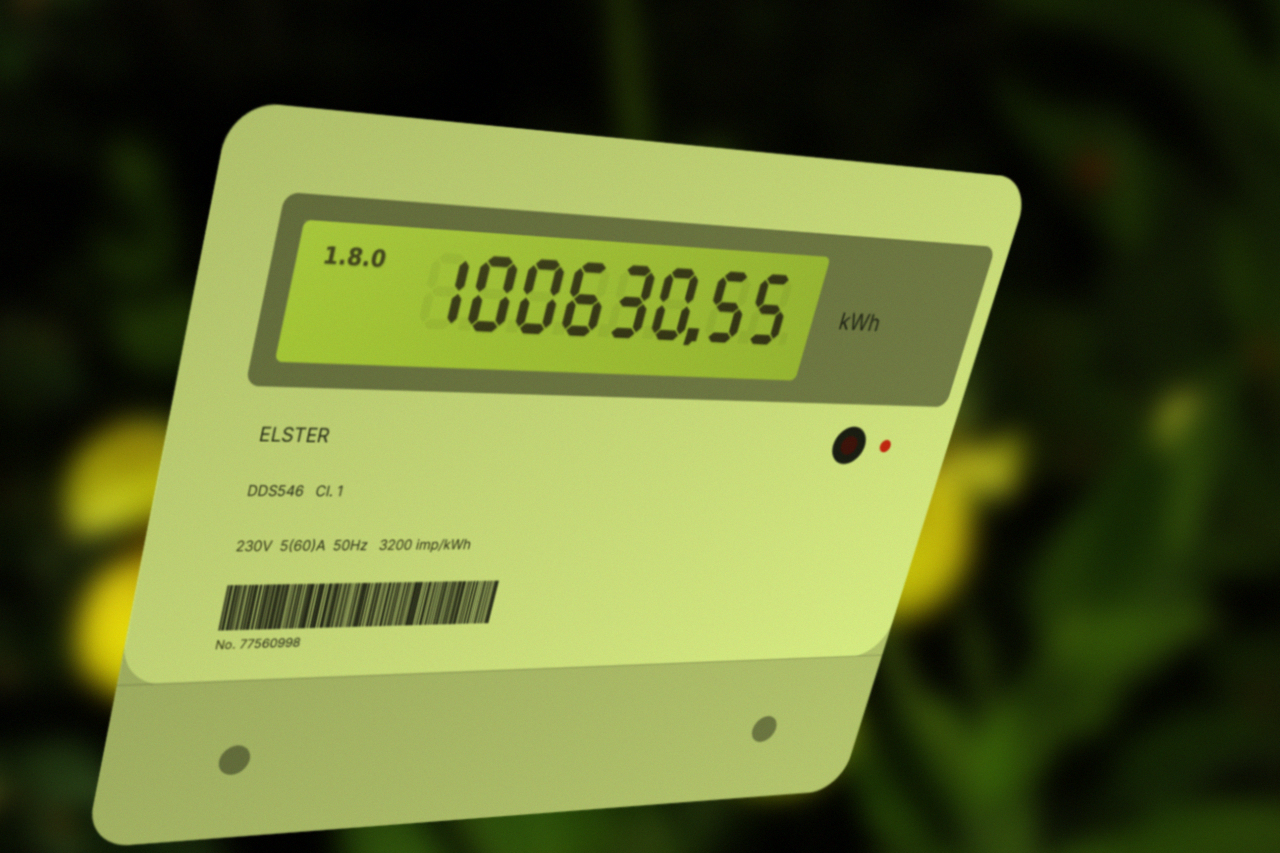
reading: 100630.55 kWh
